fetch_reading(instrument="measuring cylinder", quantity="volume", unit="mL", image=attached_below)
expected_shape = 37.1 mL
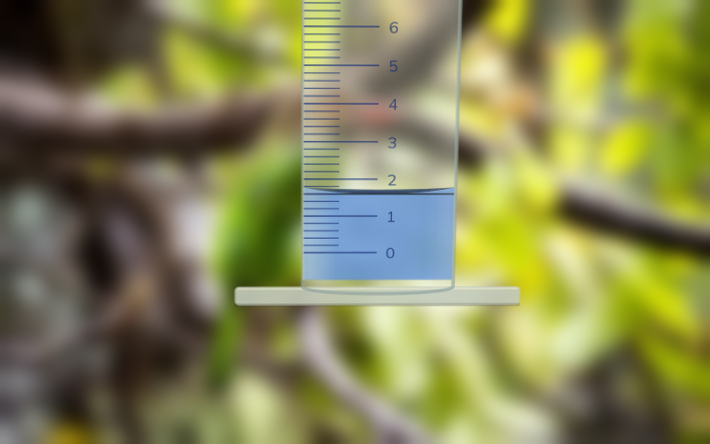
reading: 1.6 mL
